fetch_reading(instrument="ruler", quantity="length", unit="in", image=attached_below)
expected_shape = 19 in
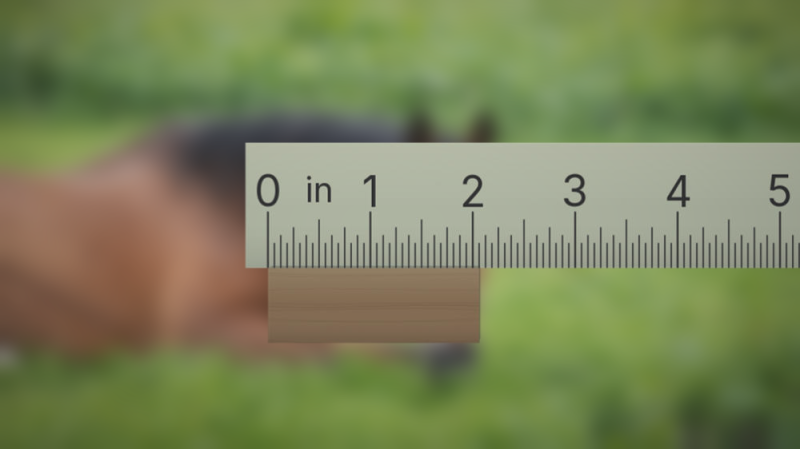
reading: 2.0625 in
